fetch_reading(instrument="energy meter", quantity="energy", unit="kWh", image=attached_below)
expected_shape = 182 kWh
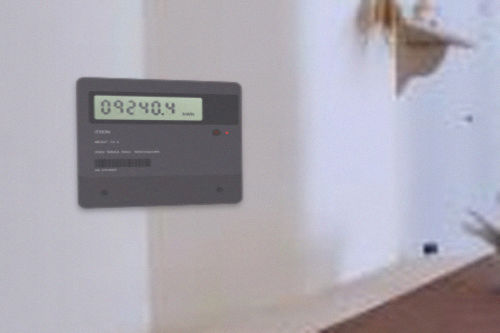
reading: 9240.4 kWh
